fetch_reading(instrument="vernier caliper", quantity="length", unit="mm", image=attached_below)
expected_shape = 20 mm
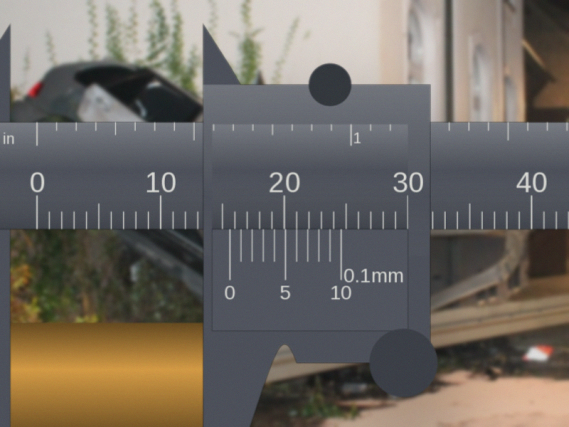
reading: 15.6 mm
